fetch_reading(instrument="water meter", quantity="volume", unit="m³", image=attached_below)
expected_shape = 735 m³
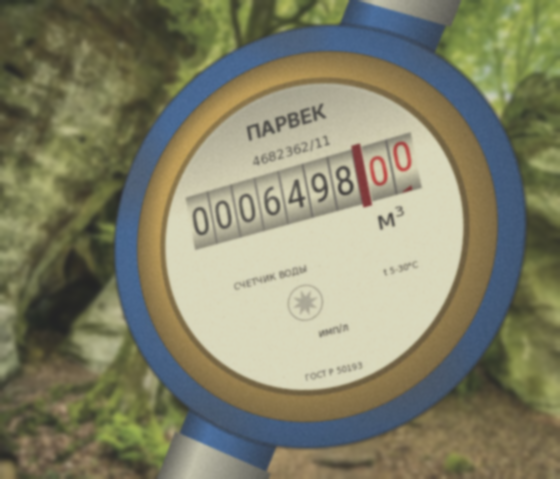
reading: 6498.00 m³
